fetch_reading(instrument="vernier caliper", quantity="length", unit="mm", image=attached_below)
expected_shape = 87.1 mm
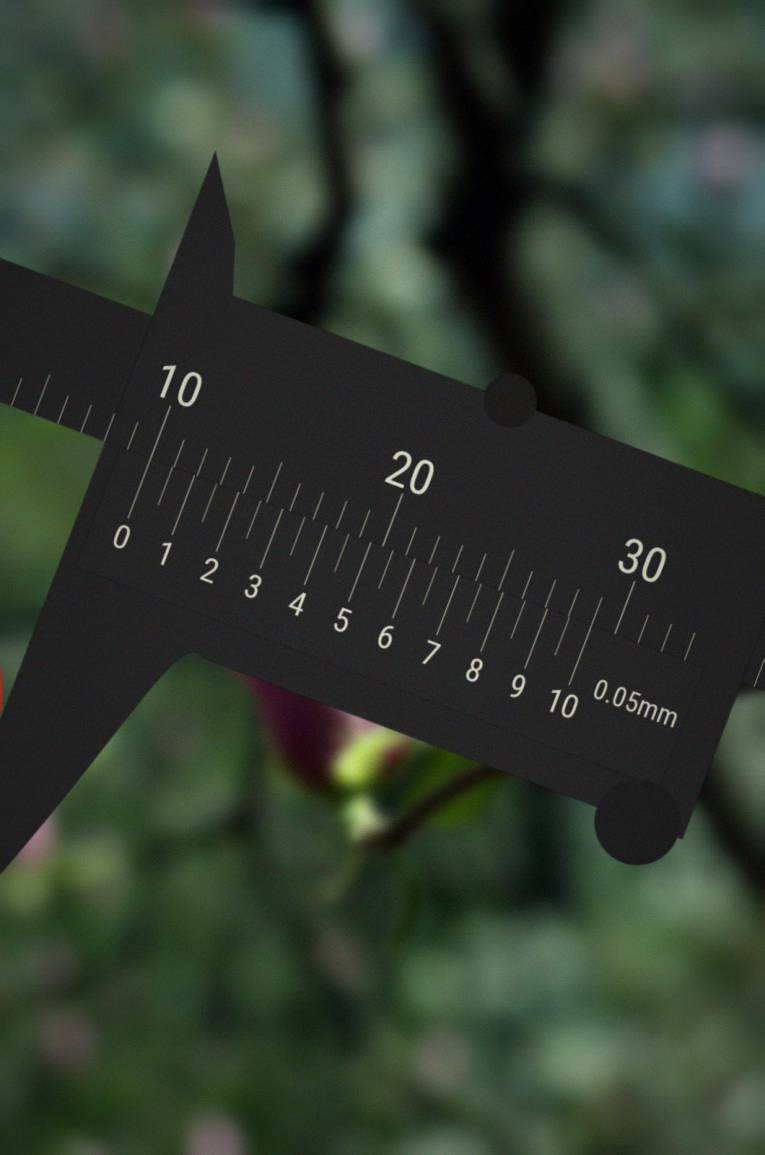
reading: 10.00 mm
